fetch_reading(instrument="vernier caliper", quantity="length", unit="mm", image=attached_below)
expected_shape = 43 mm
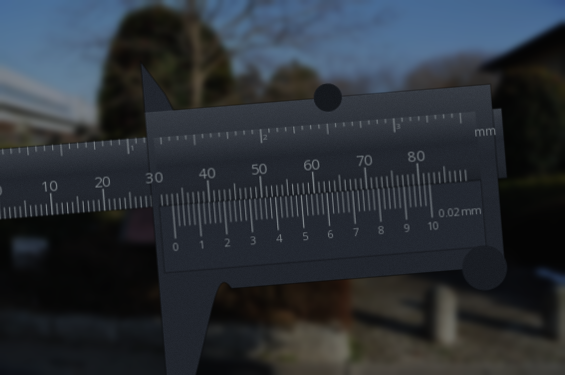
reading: 33.0 mm
